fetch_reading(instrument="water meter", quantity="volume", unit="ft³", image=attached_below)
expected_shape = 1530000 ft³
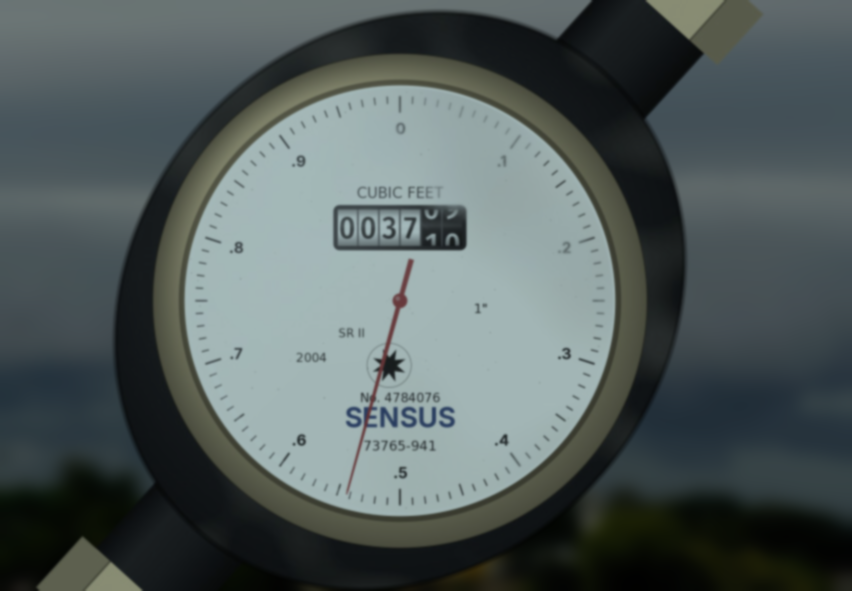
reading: 3709.54 ft³
